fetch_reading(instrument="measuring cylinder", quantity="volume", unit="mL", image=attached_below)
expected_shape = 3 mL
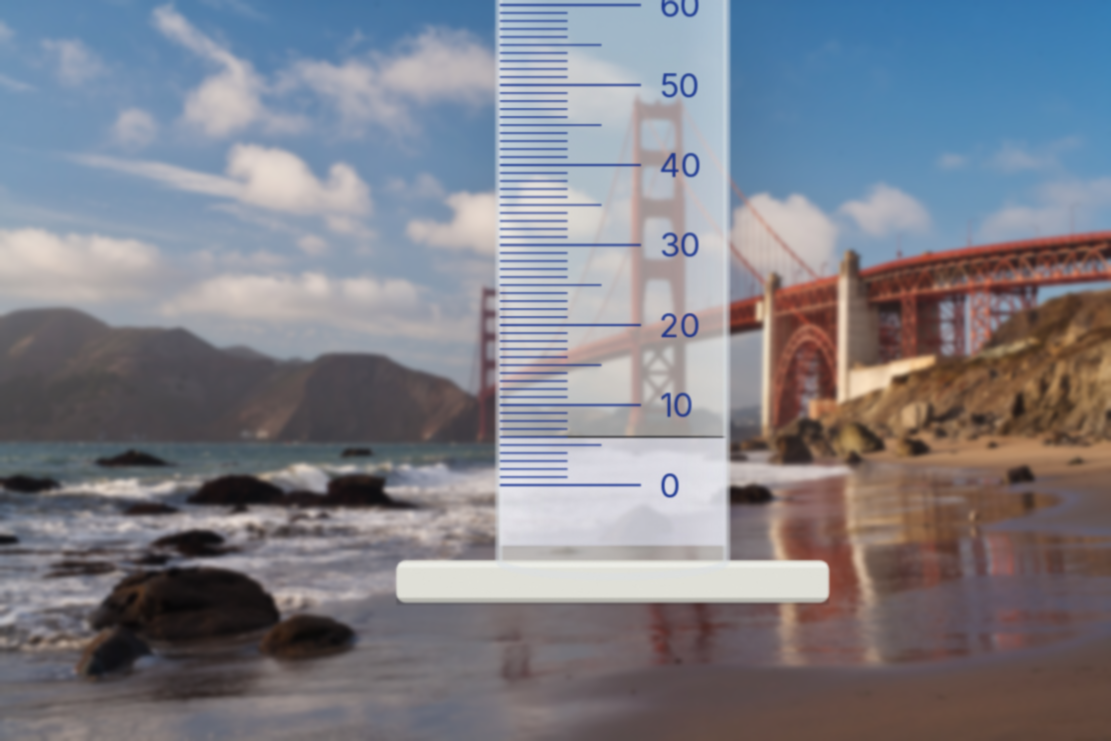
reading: 6 mL
